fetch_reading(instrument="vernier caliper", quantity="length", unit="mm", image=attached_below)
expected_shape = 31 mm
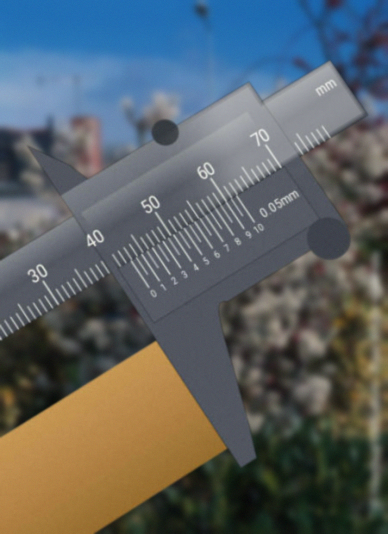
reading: 42.8 mm
